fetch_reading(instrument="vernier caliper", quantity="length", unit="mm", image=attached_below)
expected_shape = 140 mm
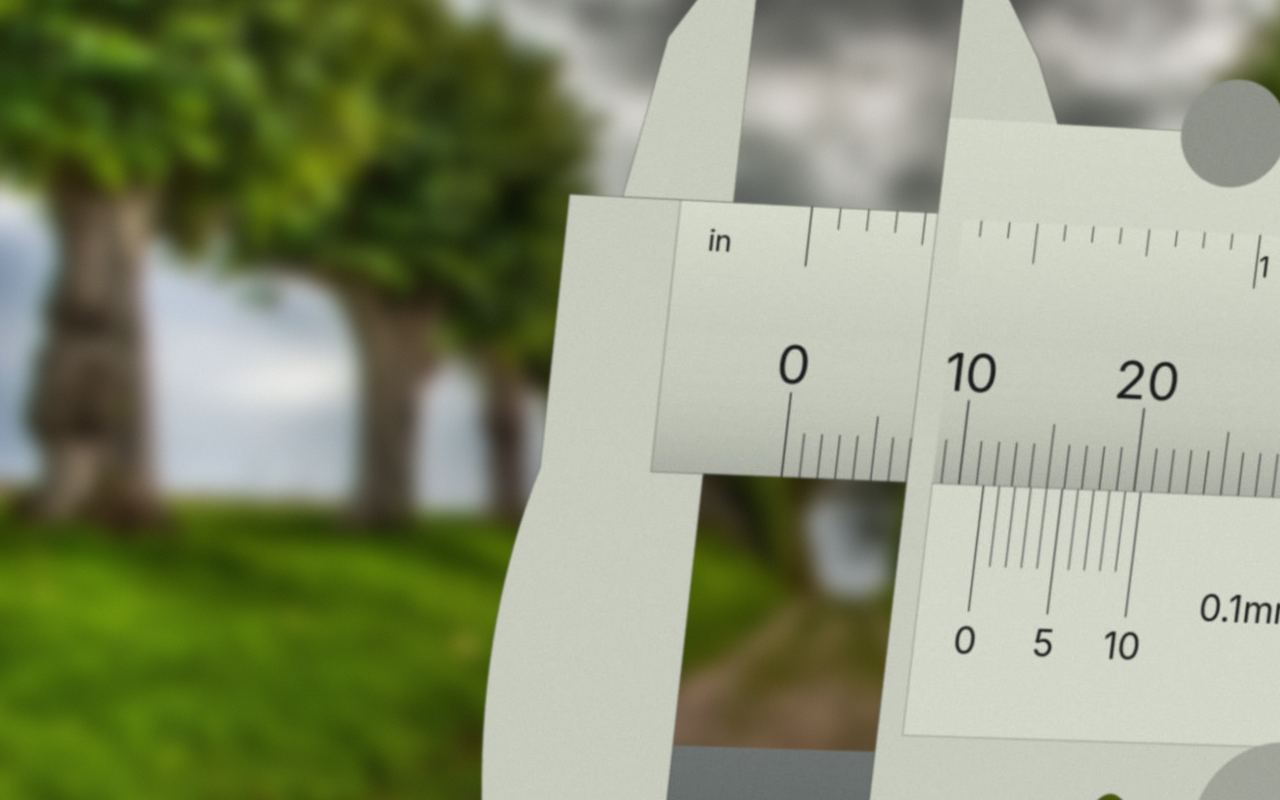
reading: 11.4 mm
